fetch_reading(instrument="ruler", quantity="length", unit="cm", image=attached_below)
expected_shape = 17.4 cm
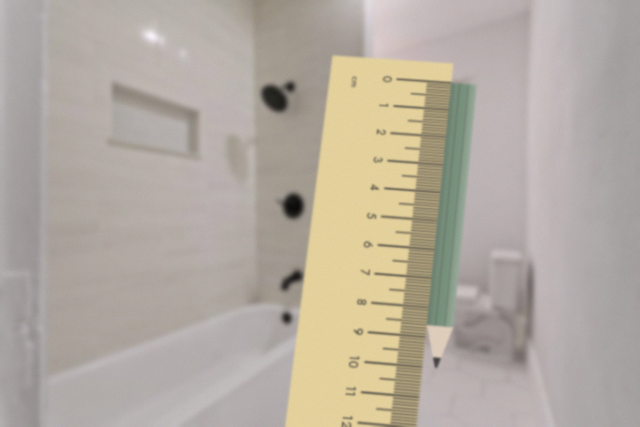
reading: 10 cm
